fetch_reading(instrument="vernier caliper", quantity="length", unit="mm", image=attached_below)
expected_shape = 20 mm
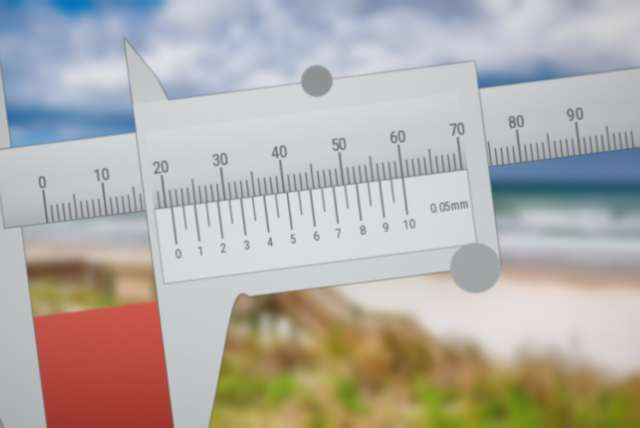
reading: 21.0 mm
